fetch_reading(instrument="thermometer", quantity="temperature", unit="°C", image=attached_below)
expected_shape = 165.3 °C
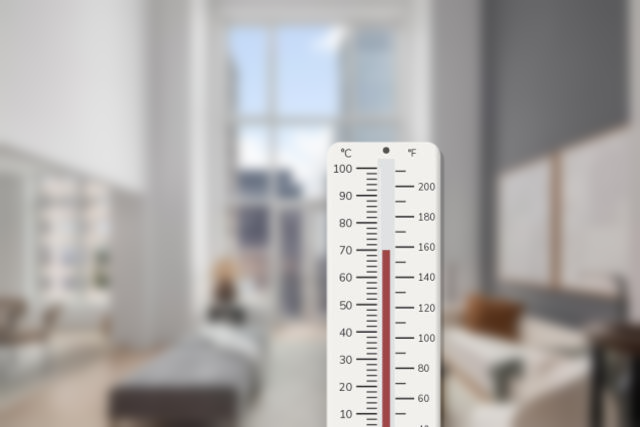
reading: 70 °C
